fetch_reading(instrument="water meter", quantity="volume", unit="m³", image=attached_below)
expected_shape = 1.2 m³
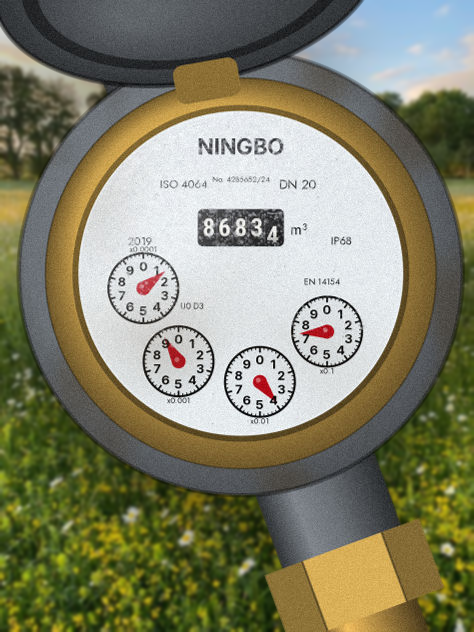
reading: 86833.7391 m³
